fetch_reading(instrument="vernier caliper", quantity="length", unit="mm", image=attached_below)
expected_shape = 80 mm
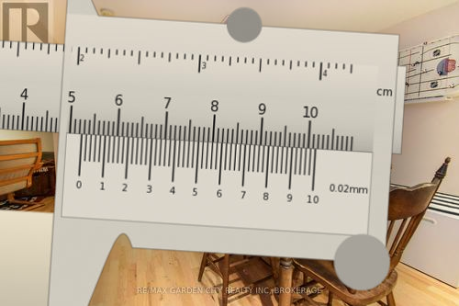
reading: 52.5 mm
